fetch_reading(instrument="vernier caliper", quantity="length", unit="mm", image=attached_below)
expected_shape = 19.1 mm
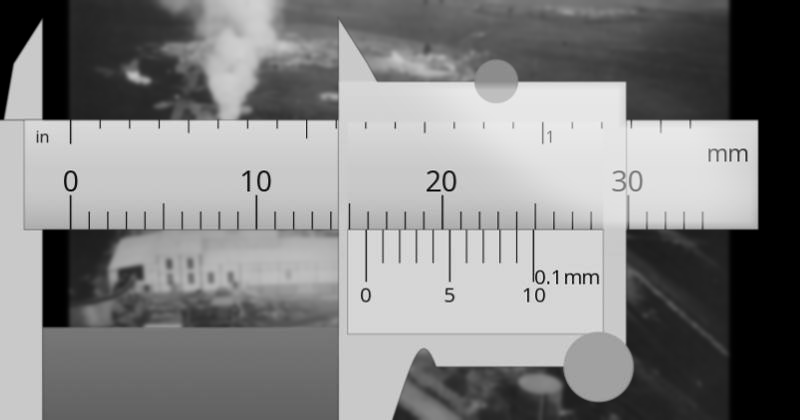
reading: 15.9 mm
